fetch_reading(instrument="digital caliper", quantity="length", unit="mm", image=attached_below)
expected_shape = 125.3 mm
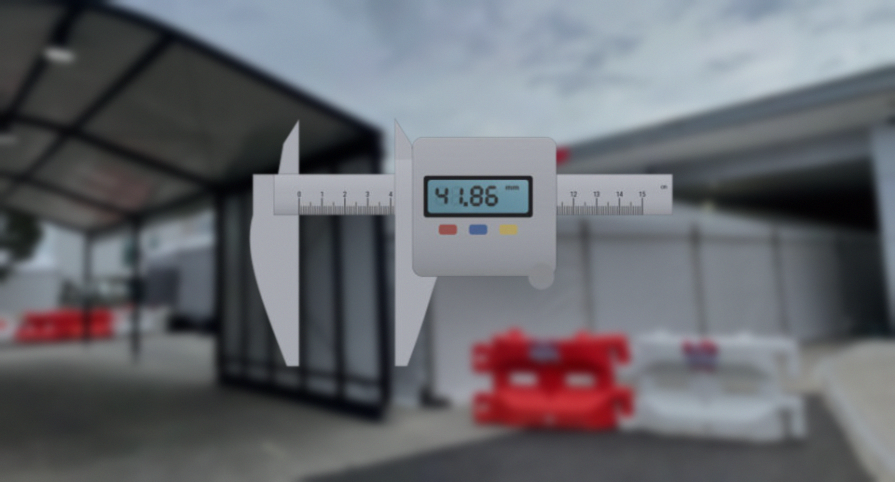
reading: 41.86 mm
